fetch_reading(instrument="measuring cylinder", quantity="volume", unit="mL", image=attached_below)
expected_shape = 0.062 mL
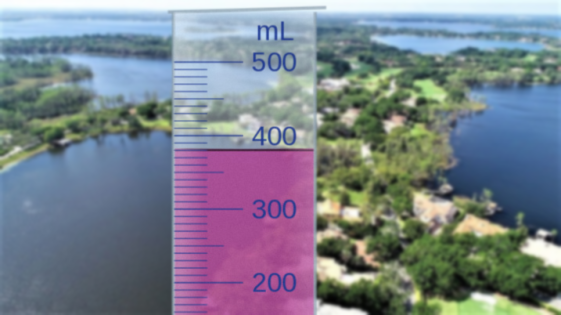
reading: 380 mL
